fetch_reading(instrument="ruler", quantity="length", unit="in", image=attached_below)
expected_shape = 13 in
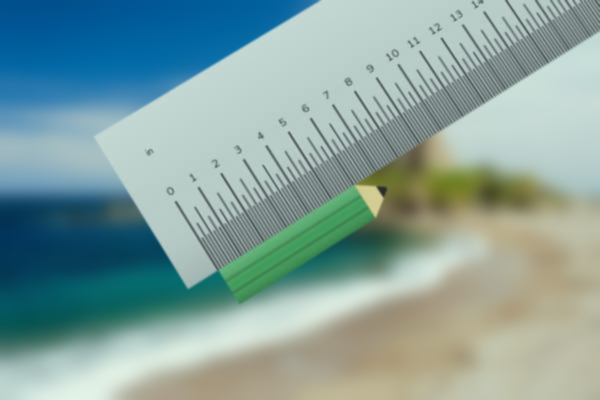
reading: 7 in
